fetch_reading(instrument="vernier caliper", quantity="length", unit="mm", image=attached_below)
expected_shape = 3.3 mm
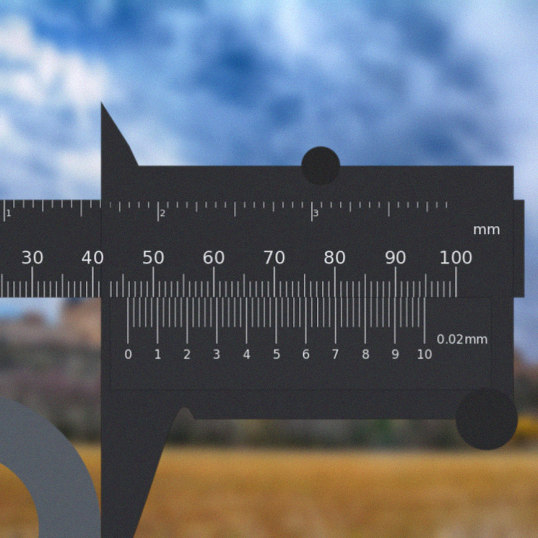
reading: 45.8 mm
